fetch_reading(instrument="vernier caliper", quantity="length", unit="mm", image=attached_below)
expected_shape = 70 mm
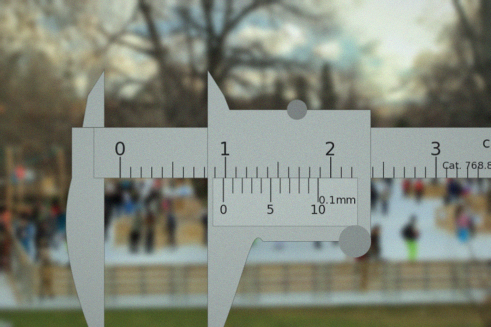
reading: 9.8 mm
